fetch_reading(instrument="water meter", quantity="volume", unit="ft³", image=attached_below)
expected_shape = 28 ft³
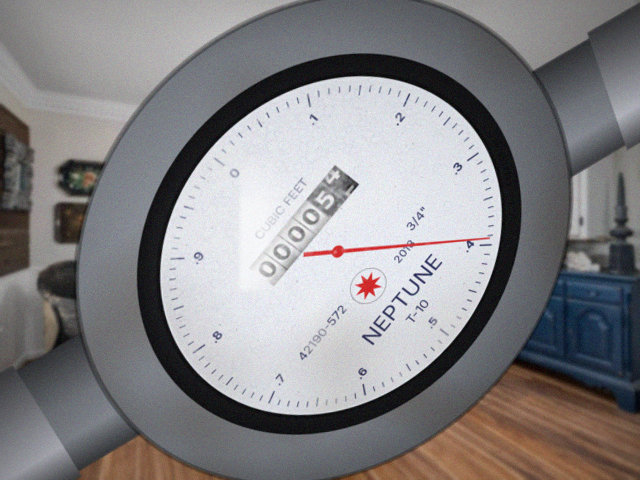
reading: 54.39 ft³
